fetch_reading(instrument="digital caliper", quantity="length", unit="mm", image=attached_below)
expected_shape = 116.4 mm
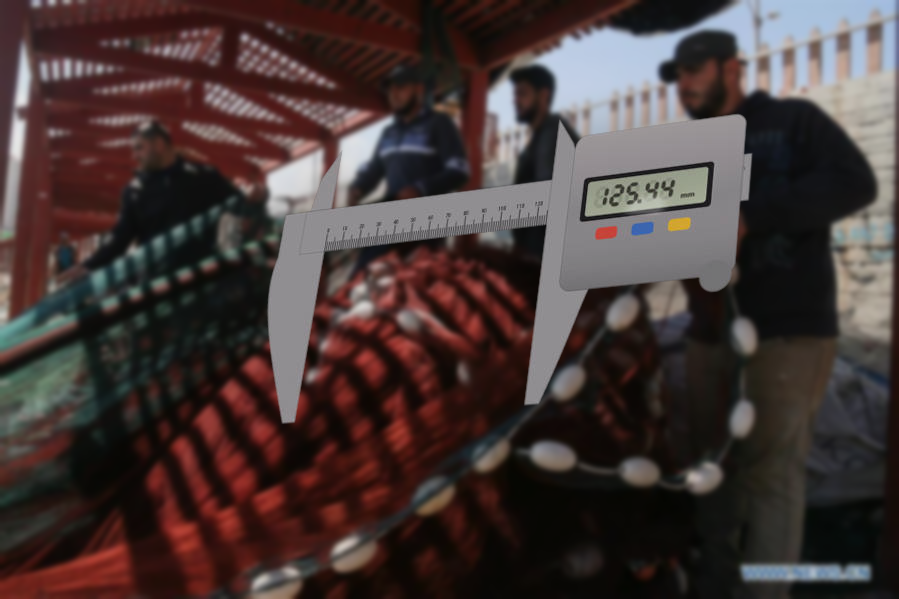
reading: 125.44 mm
